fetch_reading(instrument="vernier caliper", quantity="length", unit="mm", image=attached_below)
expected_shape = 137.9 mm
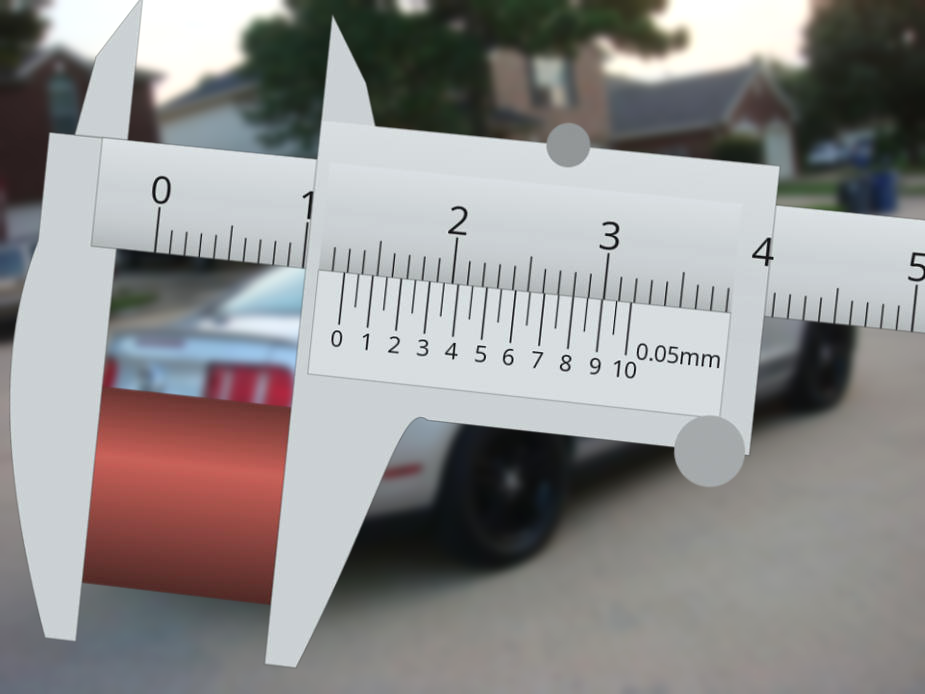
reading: 12.8 mm
